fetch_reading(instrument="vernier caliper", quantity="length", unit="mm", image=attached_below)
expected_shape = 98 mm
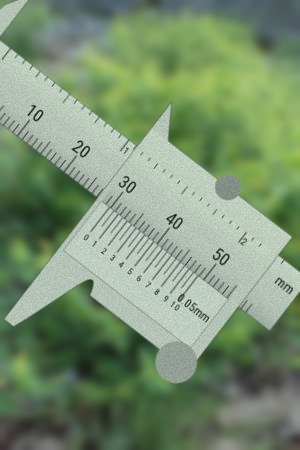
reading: 29.8 mm
